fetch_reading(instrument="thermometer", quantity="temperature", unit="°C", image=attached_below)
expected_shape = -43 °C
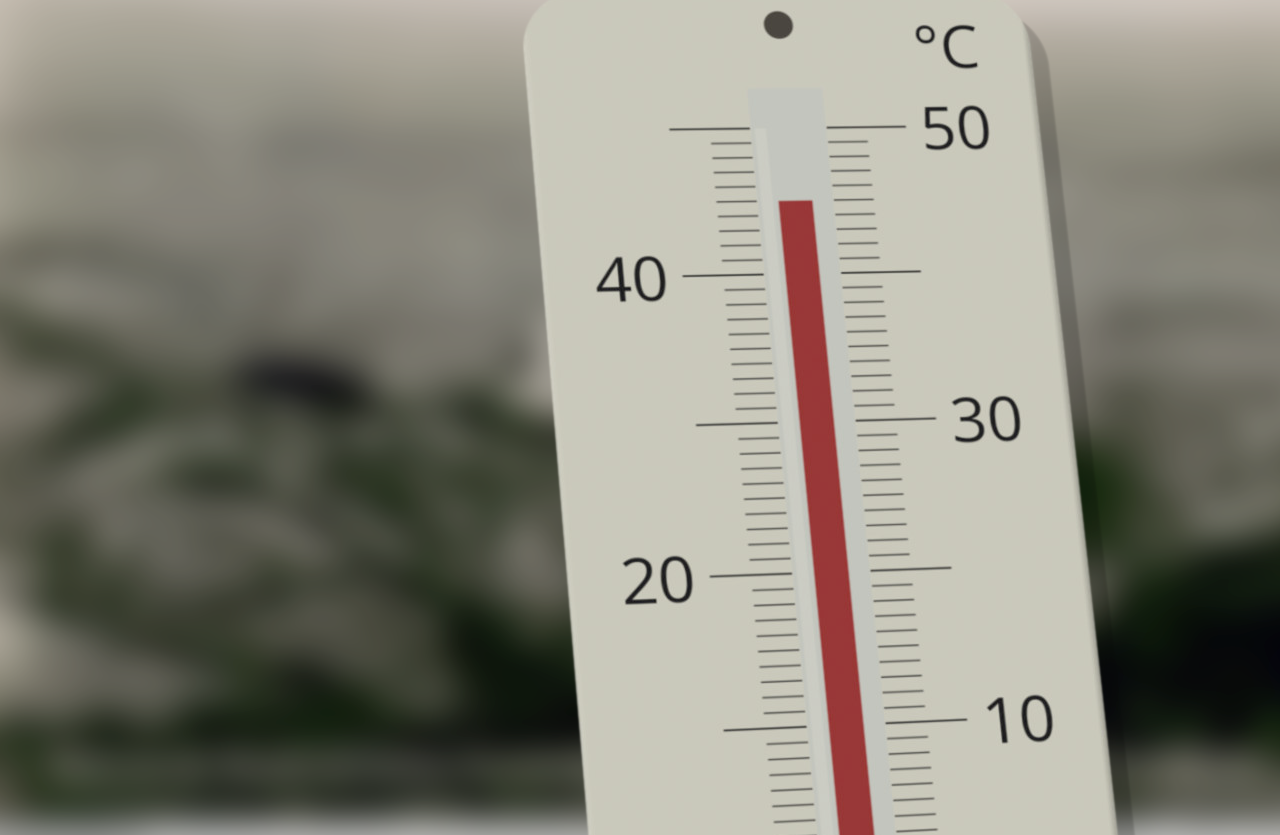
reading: 45 °C
